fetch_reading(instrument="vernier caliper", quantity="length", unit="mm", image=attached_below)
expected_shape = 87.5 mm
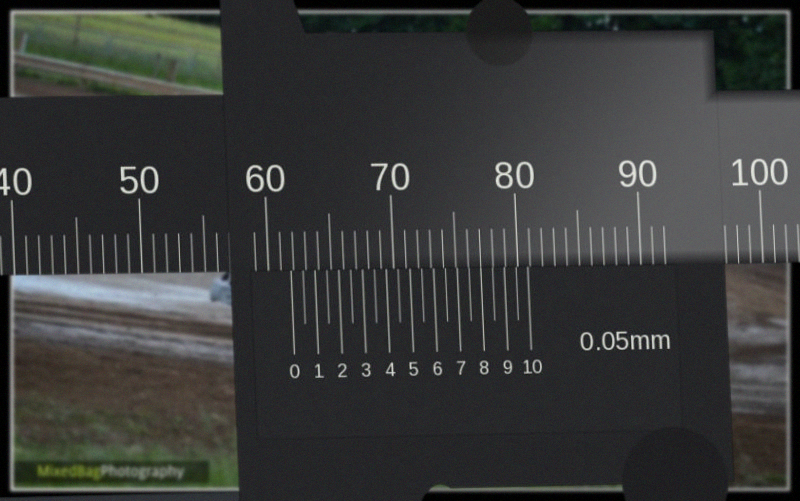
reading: 61.8 mm
